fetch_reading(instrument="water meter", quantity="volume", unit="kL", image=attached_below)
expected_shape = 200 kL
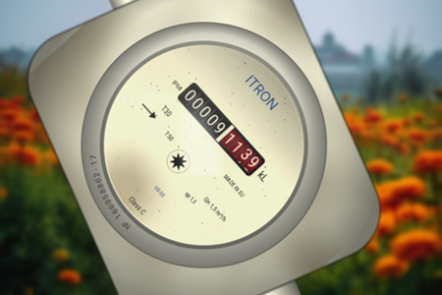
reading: 9.1139 kL
